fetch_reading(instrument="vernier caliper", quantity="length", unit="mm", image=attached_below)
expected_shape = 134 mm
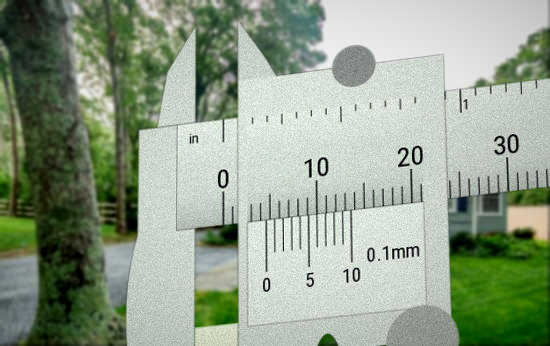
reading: 4.6 mm
